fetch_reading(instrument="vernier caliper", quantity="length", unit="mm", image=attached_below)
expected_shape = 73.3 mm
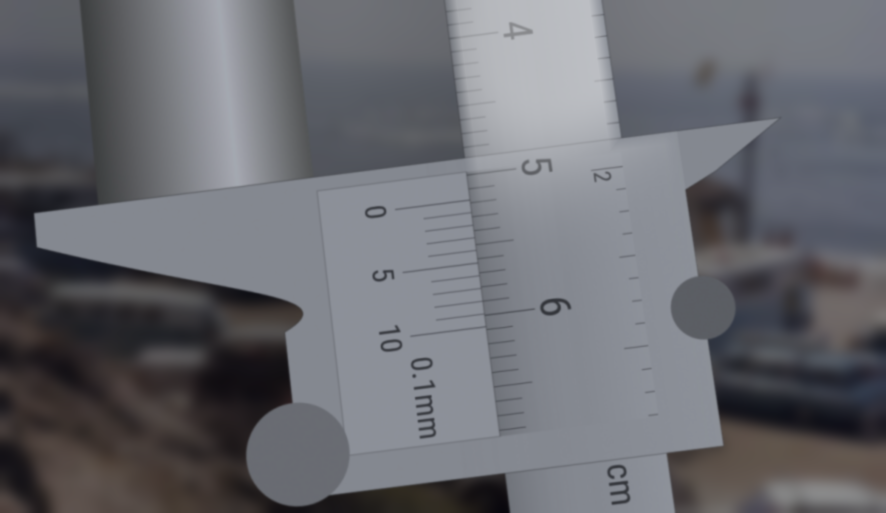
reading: 51.8 mm
